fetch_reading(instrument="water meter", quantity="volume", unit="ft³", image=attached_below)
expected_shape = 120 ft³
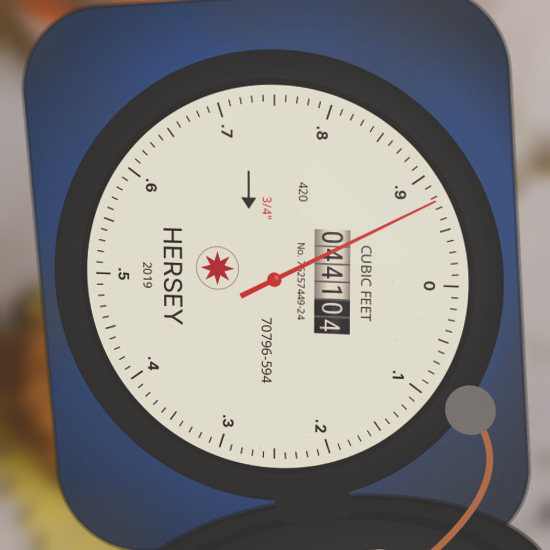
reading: 44103.92 ft³
